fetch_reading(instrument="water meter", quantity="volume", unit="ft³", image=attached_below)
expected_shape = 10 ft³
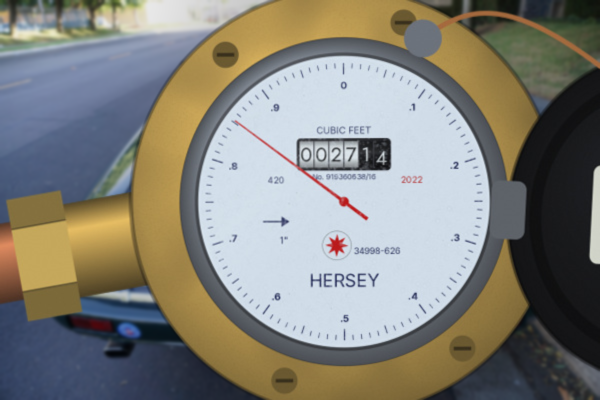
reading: 2713.85 ft³
